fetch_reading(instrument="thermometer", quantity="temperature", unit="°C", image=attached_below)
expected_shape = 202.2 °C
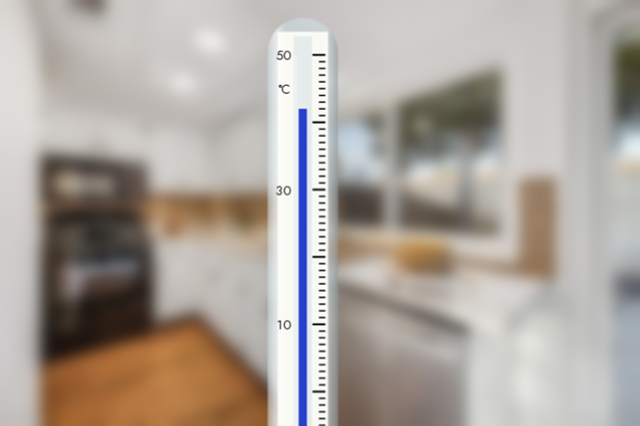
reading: 42 °C
